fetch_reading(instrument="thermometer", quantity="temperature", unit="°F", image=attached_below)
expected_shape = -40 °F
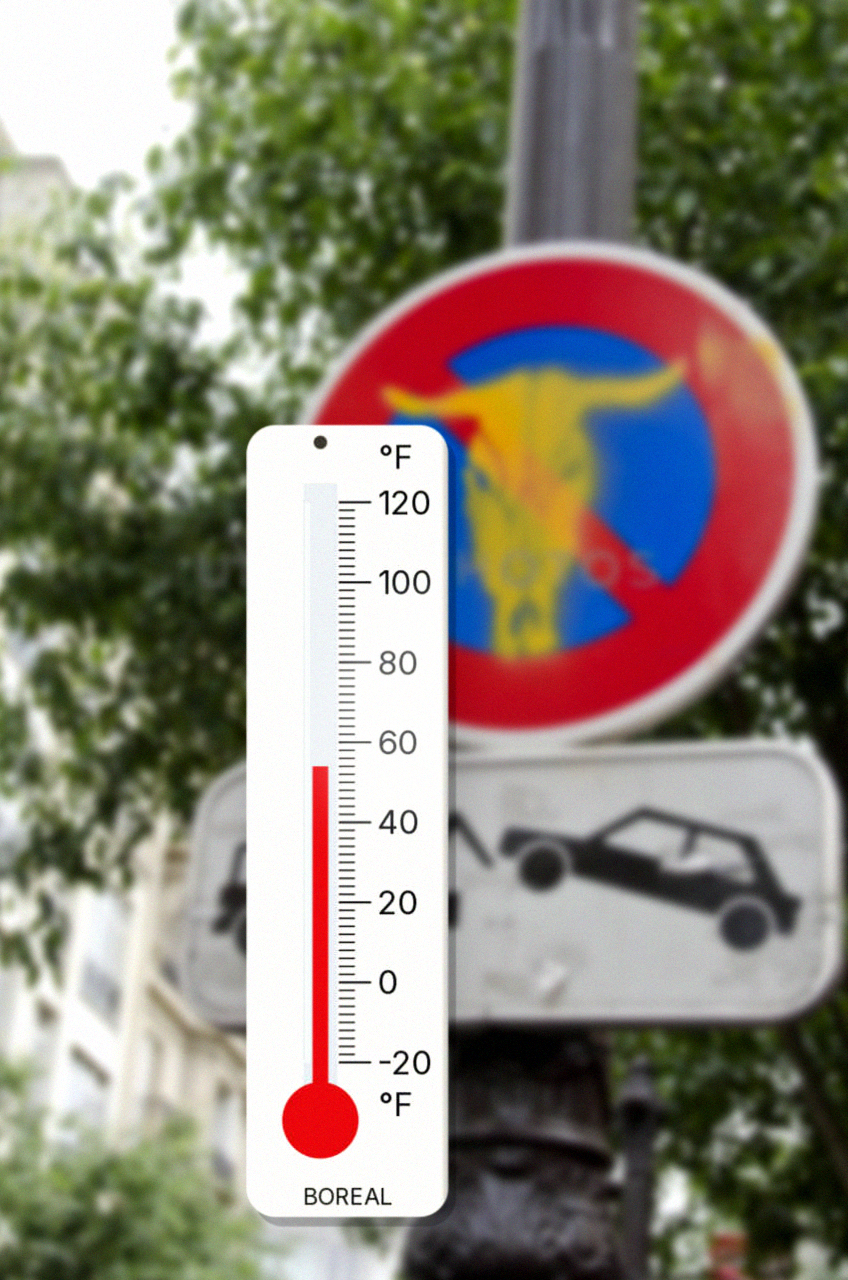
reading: 54 °F
